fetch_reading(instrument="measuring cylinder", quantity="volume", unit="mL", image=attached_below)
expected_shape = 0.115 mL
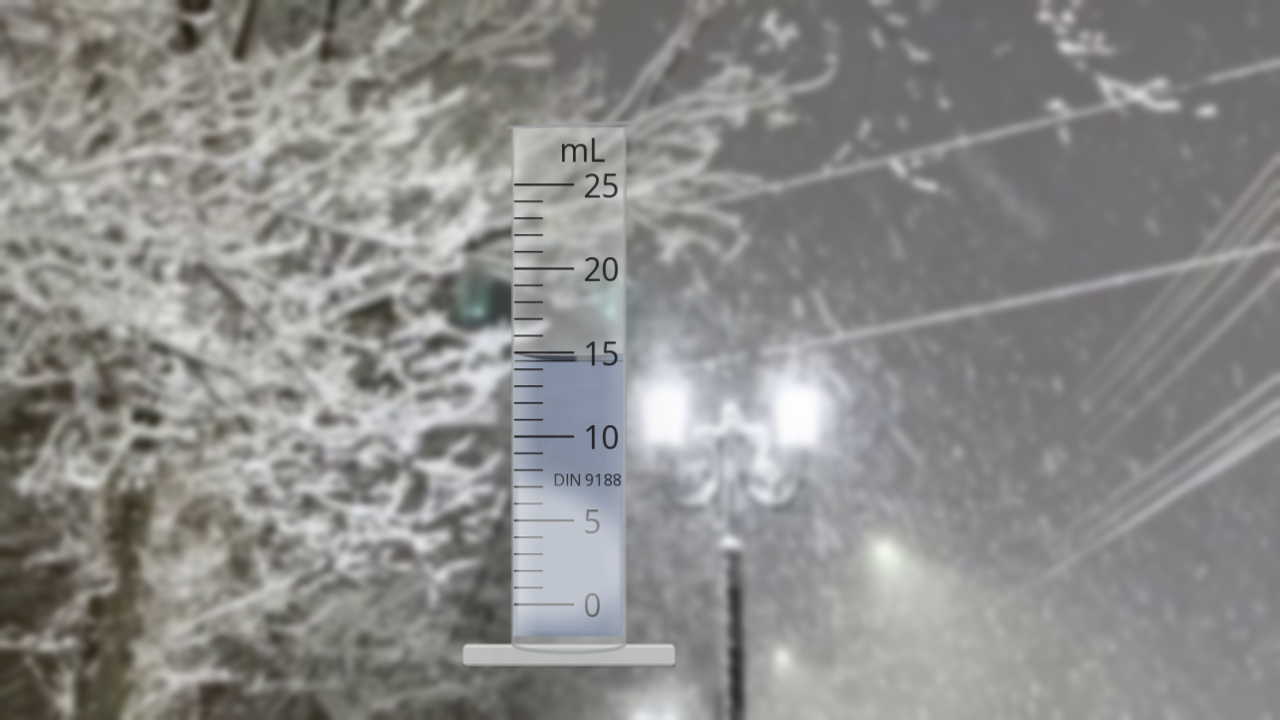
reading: 14.5 mL
